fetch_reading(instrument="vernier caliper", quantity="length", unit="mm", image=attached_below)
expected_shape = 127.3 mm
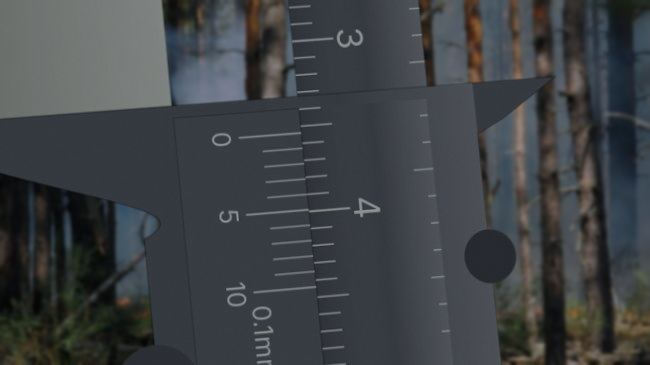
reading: 35.4 mm
